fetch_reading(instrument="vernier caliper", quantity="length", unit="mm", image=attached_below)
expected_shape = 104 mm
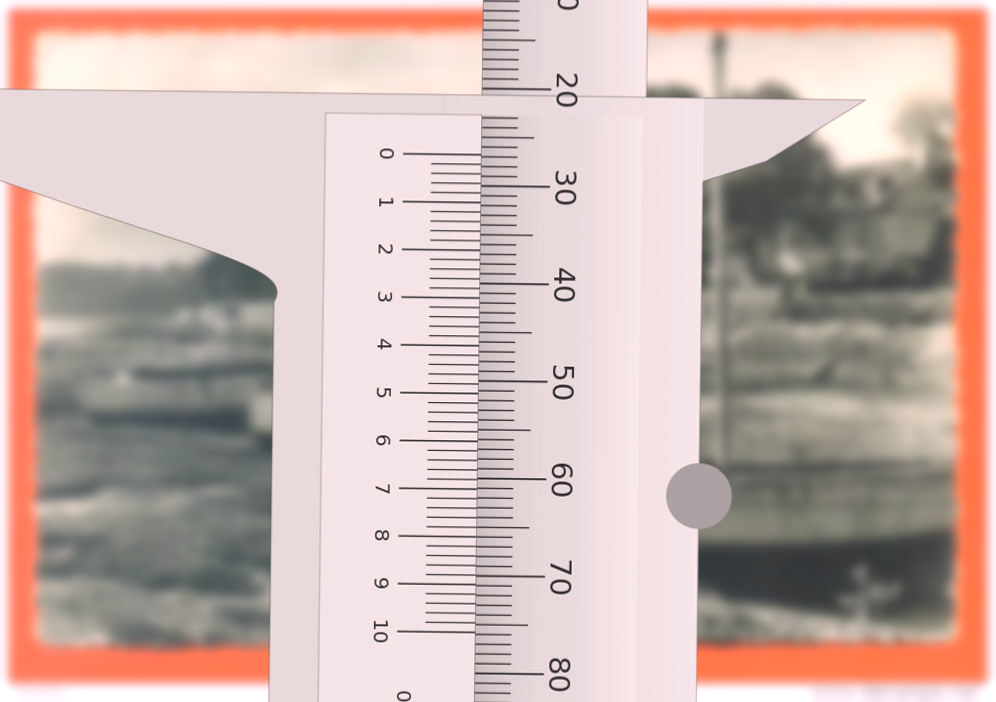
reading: 26.8 mm
